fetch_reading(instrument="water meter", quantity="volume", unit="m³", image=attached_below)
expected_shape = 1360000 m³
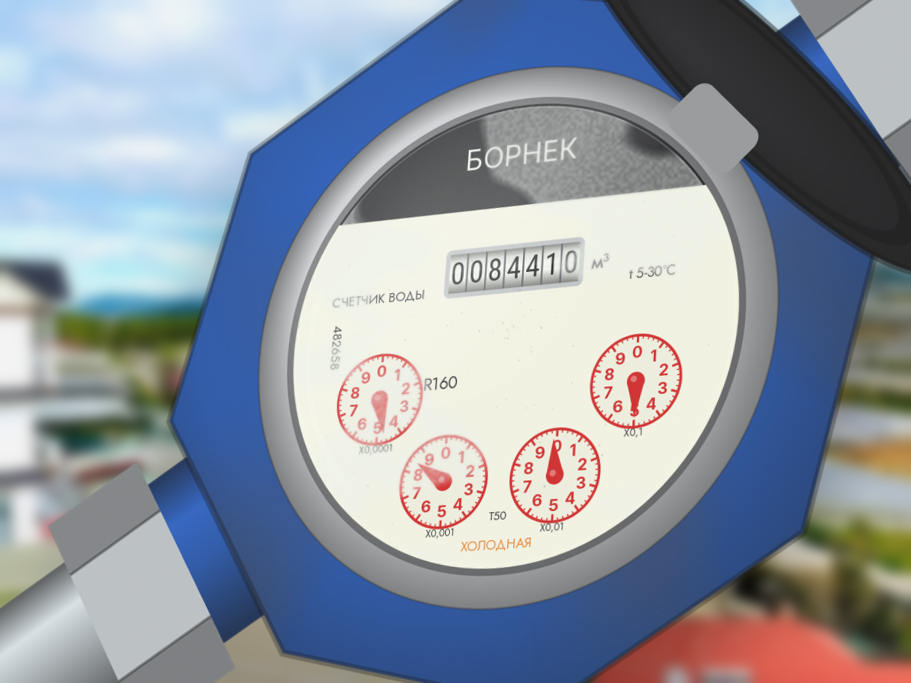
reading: 84410.4984 m³
